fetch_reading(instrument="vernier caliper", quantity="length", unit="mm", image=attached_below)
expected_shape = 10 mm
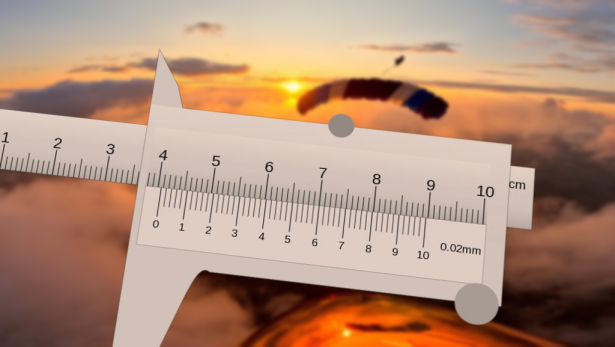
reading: 40.6 mm
